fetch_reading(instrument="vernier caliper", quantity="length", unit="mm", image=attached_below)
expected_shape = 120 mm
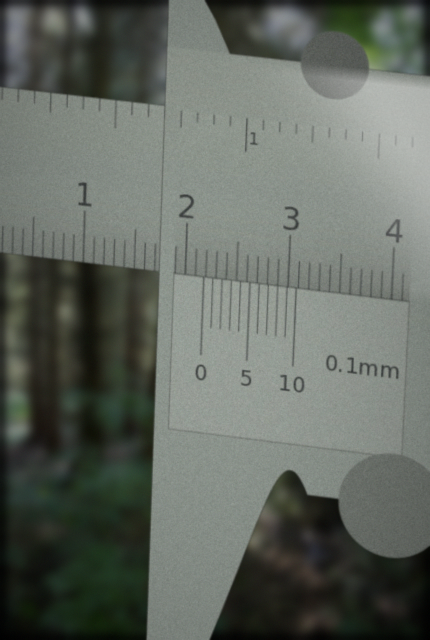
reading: 21.8 mm
